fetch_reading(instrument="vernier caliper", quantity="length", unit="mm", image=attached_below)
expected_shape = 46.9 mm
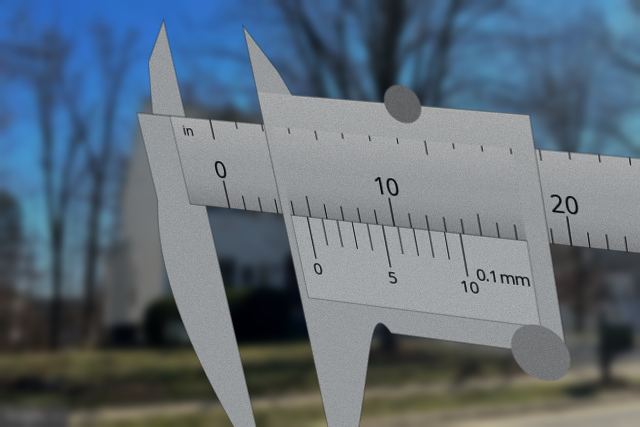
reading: 4.8 mm
